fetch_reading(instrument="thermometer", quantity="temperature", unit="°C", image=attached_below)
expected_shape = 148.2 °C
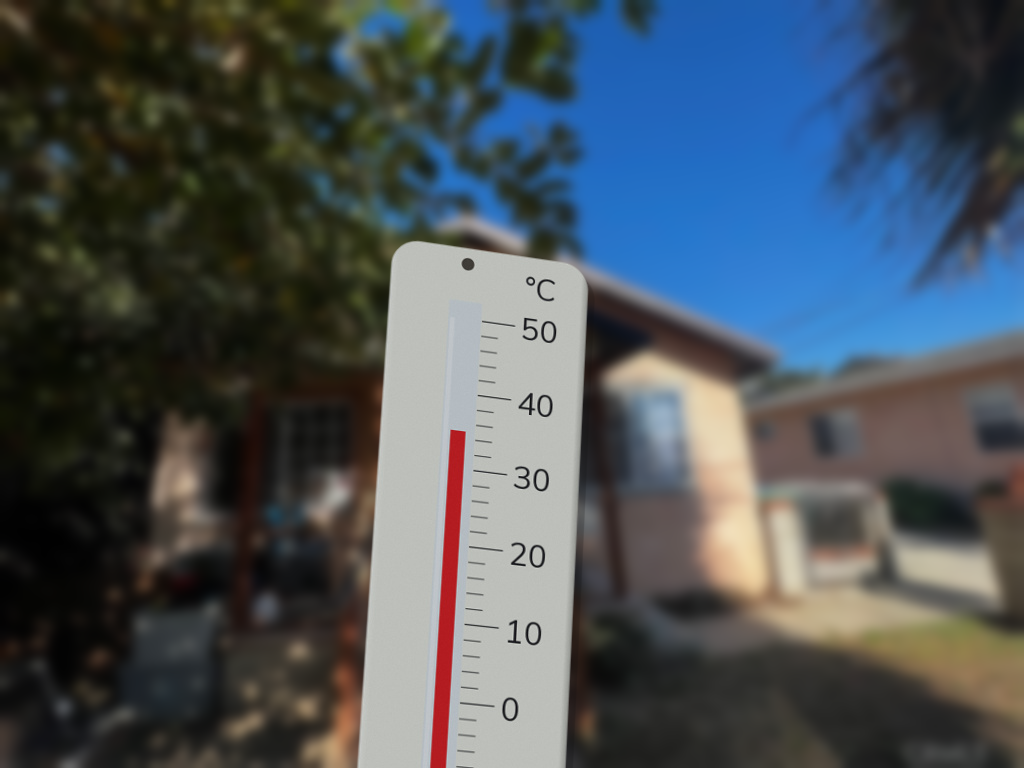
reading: 35 °C
